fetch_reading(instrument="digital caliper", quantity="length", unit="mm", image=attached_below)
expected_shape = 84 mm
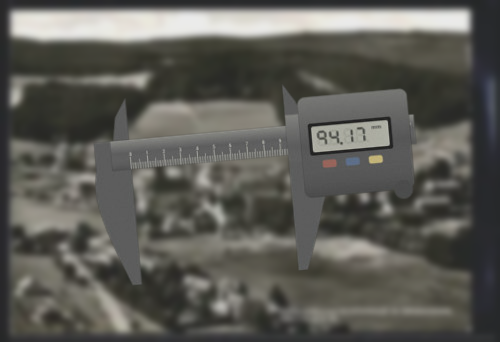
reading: 94.17 mm
